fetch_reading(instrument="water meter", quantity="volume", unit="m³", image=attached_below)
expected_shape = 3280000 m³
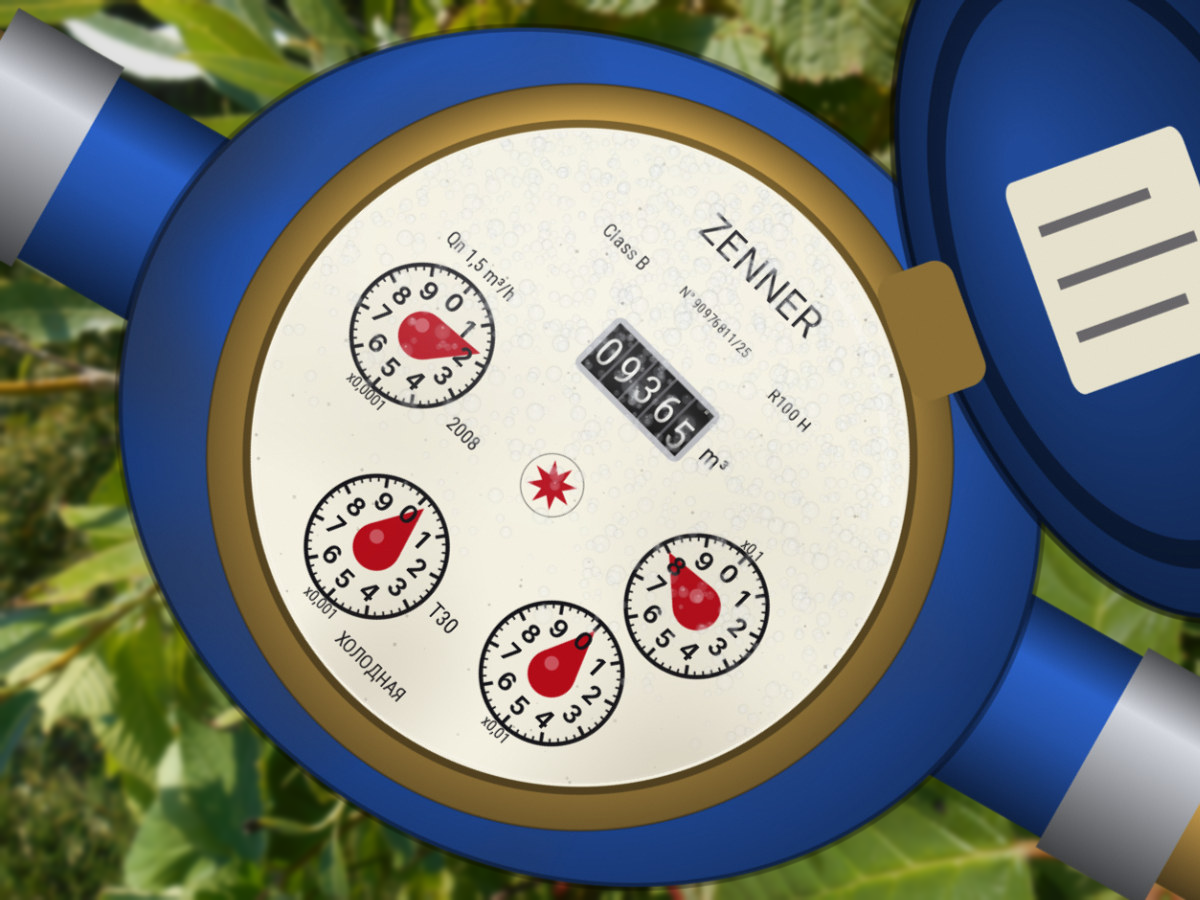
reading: 9364.8001 m³
